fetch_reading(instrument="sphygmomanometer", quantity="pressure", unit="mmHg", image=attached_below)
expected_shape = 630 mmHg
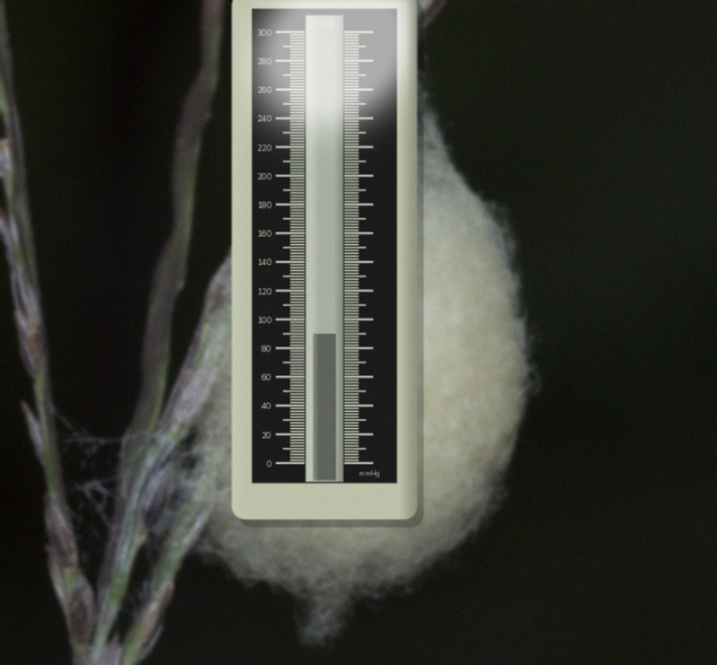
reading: 90 mmHg
